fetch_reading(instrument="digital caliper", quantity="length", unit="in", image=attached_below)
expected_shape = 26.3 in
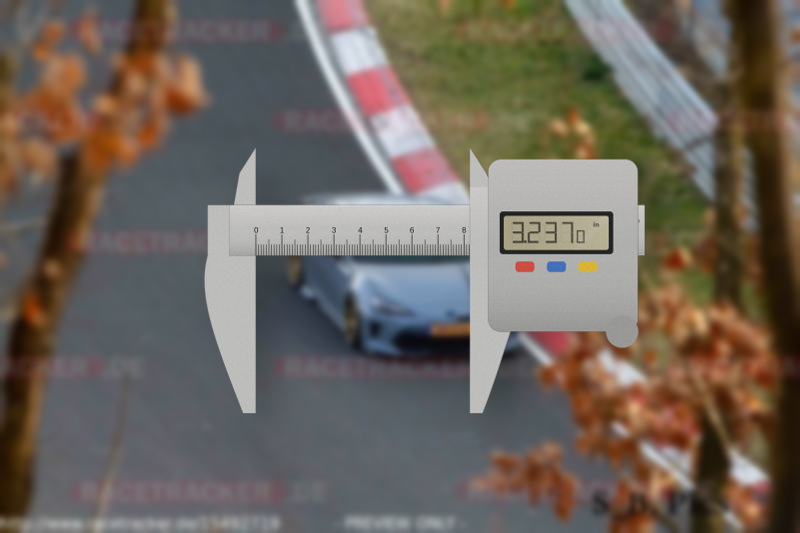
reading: 3.2370 in
